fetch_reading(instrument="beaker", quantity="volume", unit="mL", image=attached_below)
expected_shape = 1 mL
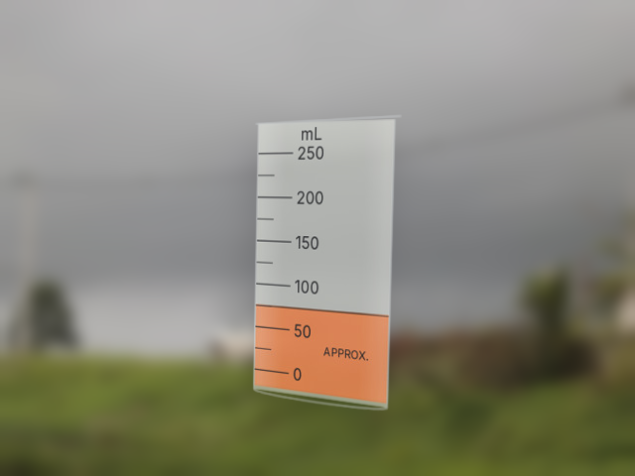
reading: 75 mL
